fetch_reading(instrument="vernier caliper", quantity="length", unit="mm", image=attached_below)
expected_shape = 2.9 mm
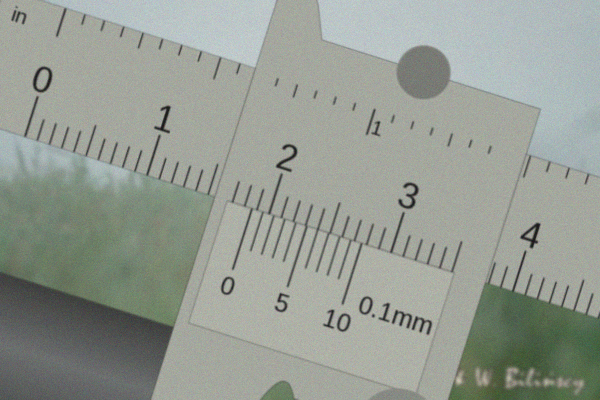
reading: 18.6 mm
